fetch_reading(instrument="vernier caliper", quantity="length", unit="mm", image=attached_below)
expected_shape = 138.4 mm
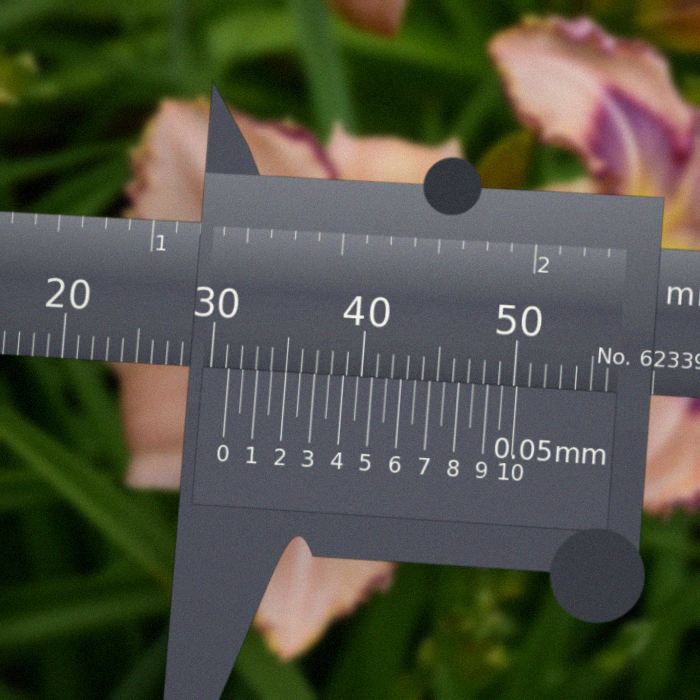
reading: 31.2 mm
